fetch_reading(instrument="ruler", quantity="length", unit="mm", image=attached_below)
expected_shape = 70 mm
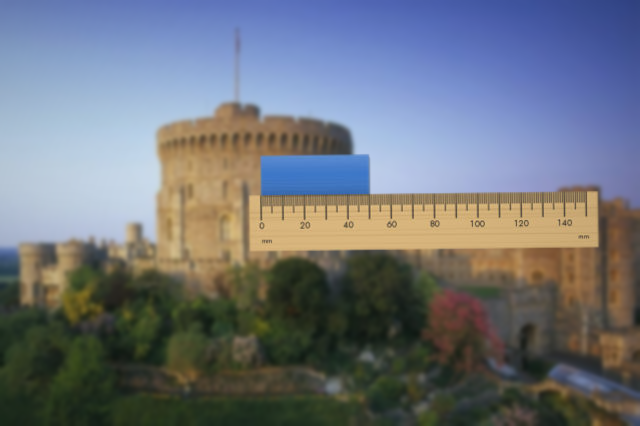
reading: 50 mm
